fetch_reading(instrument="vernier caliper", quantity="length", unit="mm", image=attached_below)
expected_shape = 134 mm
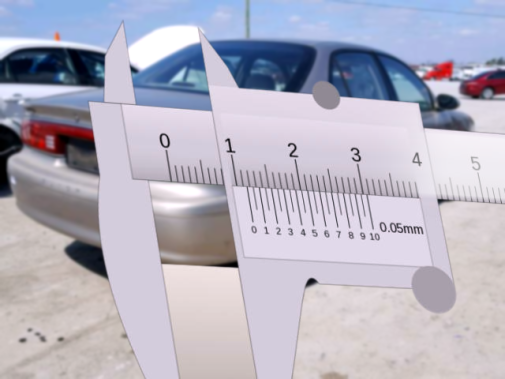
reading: 11.6 mm
